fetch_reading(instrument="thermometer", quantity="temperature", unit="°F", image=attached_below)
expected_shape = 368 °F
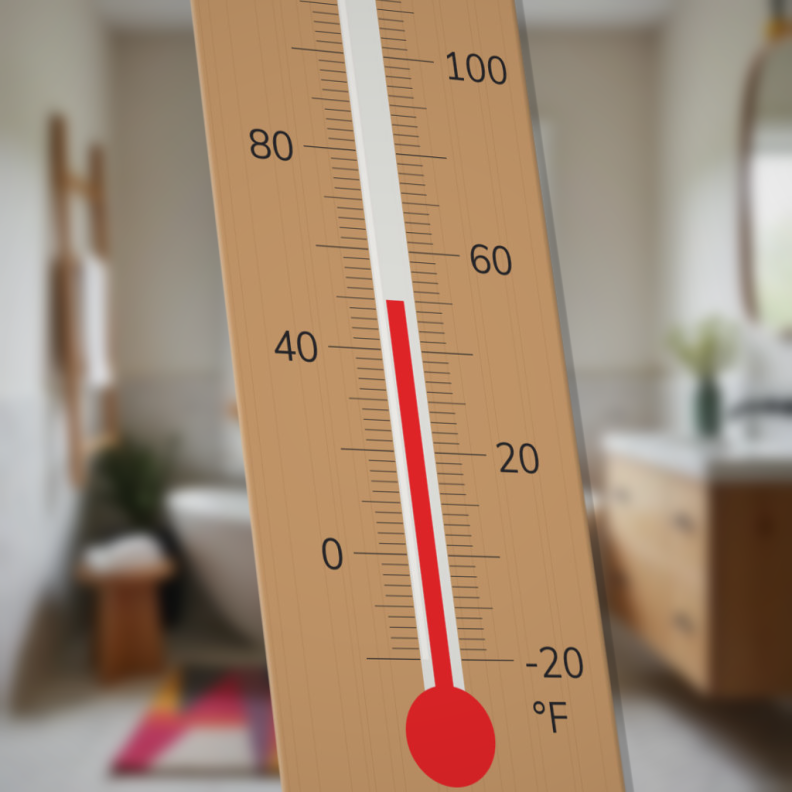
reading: 50 °F
